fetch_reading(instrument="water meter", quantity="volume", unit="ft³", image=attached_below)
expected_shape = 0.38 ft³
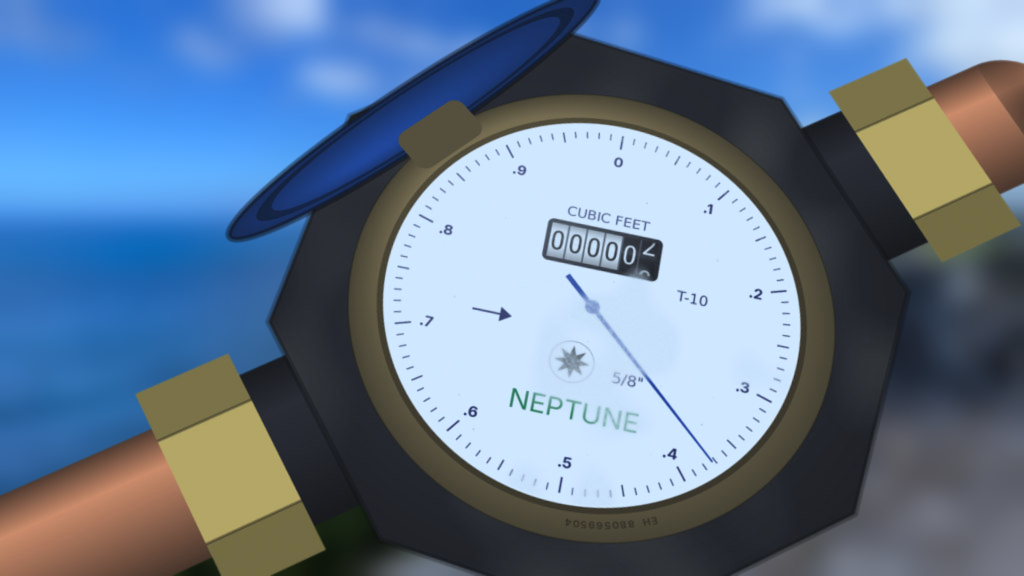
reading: 2.37 ft³
